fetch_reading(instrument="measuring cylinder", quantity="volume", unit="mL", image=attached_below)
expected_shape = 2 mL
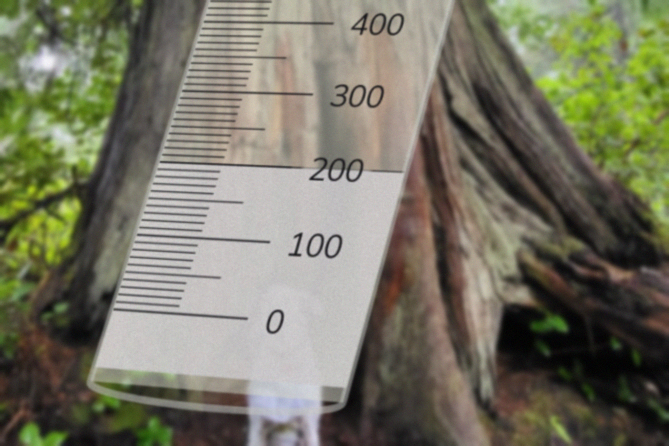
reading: 200 mL
